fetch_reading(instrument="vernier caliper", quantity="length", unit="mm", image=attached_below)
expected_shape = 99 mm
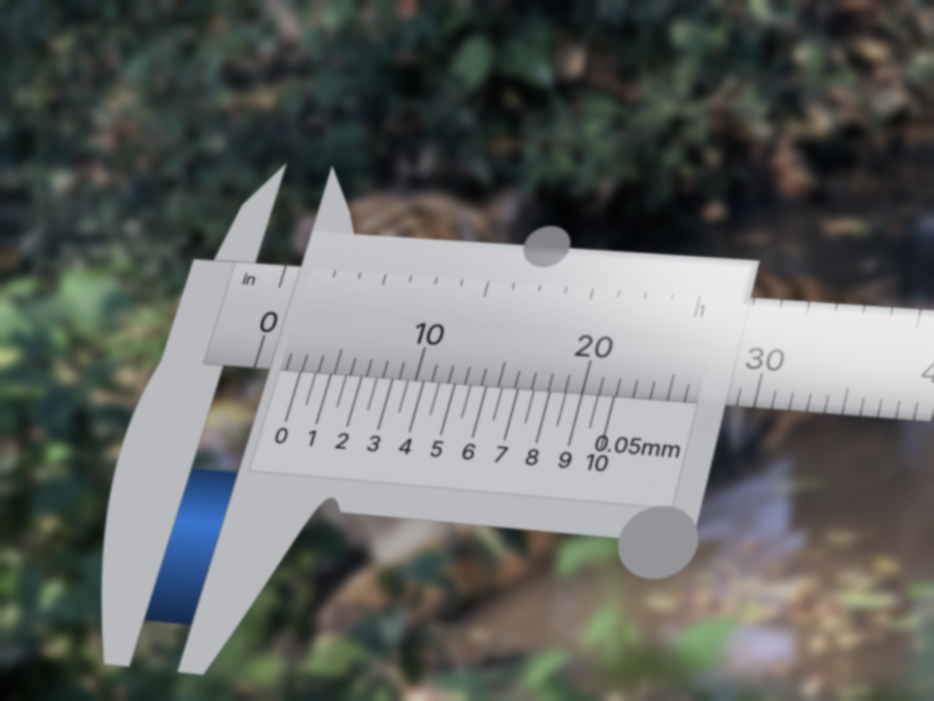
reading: 2.9 mm
